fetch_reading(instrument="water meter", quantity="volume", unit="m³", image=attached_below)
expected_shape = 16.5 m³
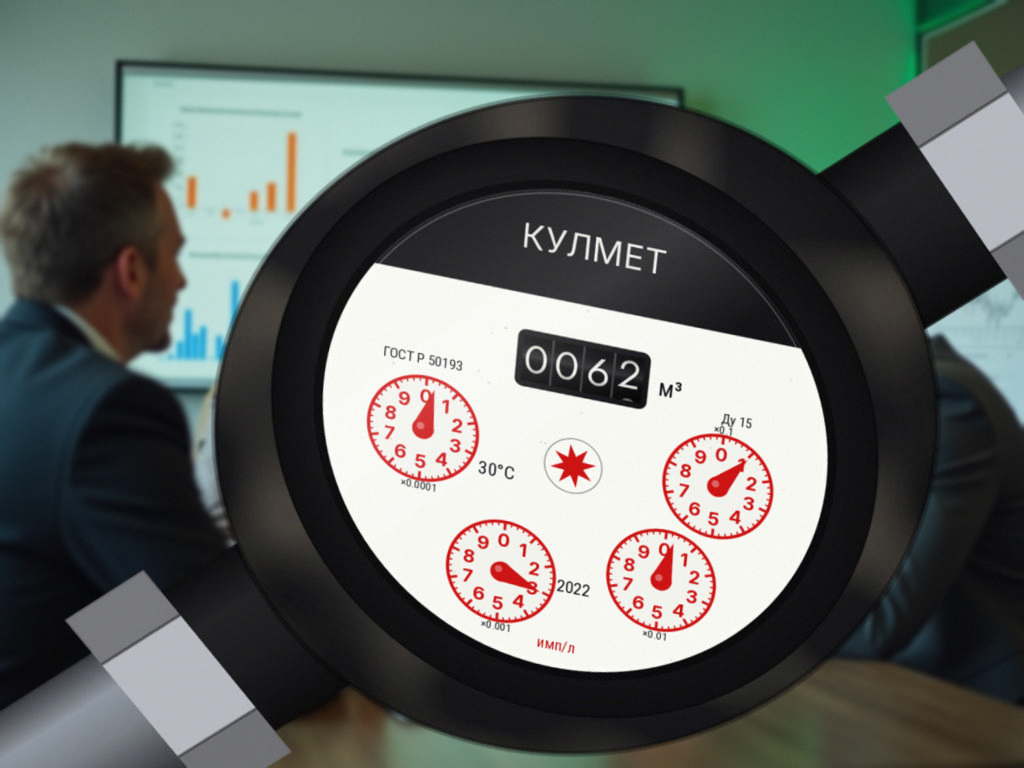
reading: 62.1030 m³
